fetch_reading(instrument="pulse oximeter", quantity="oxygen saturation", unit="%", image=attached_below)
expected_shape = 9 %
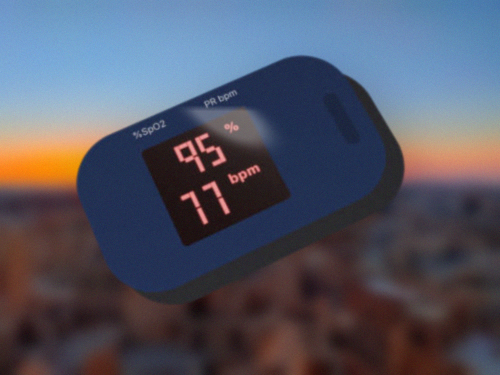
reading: 95 %
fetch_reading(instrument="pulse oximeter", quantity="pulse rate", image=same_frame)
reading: 77 bpm
